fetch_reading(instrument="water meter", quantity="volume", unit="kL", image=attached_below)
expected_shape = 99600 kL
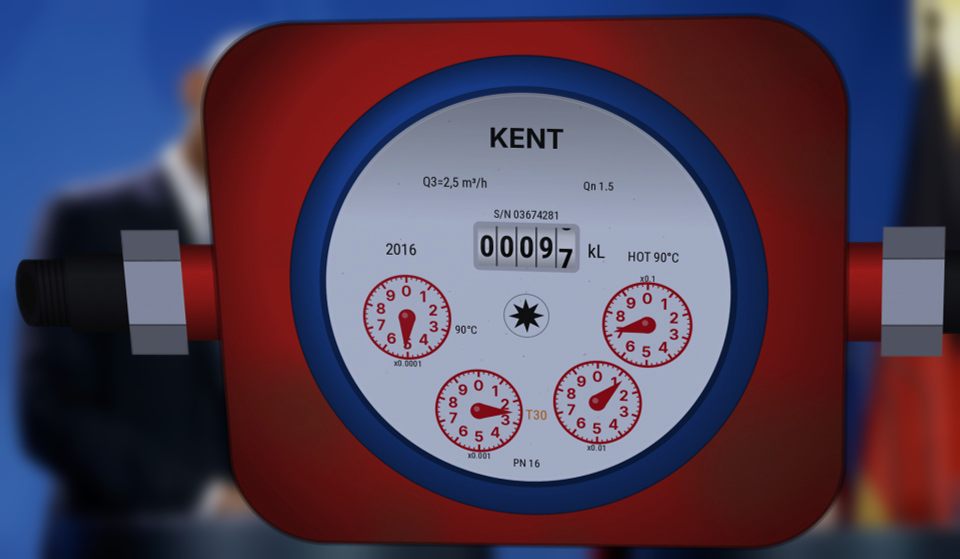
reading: 96.7125 kL
